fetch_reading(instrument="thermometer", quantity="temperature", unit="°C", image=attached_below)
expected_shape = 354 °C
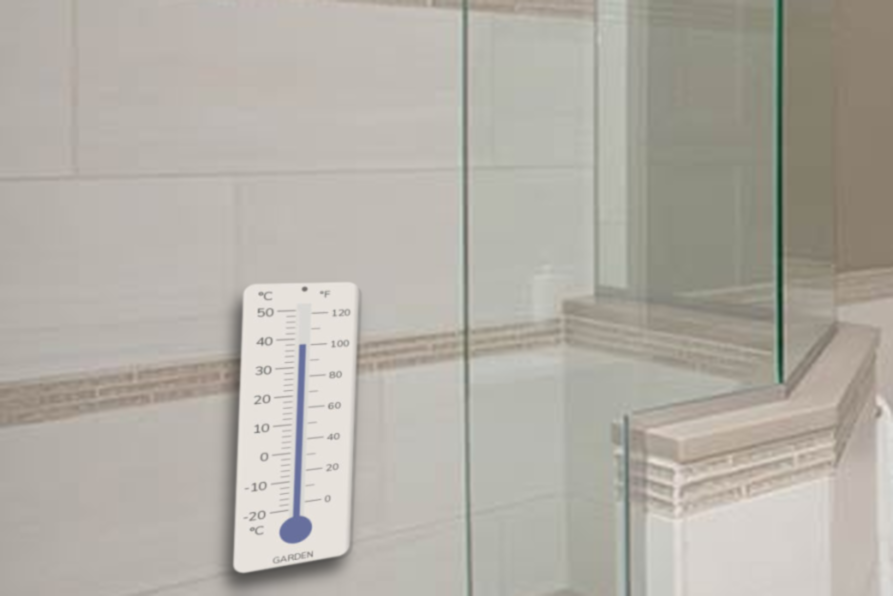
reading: 38 °C
